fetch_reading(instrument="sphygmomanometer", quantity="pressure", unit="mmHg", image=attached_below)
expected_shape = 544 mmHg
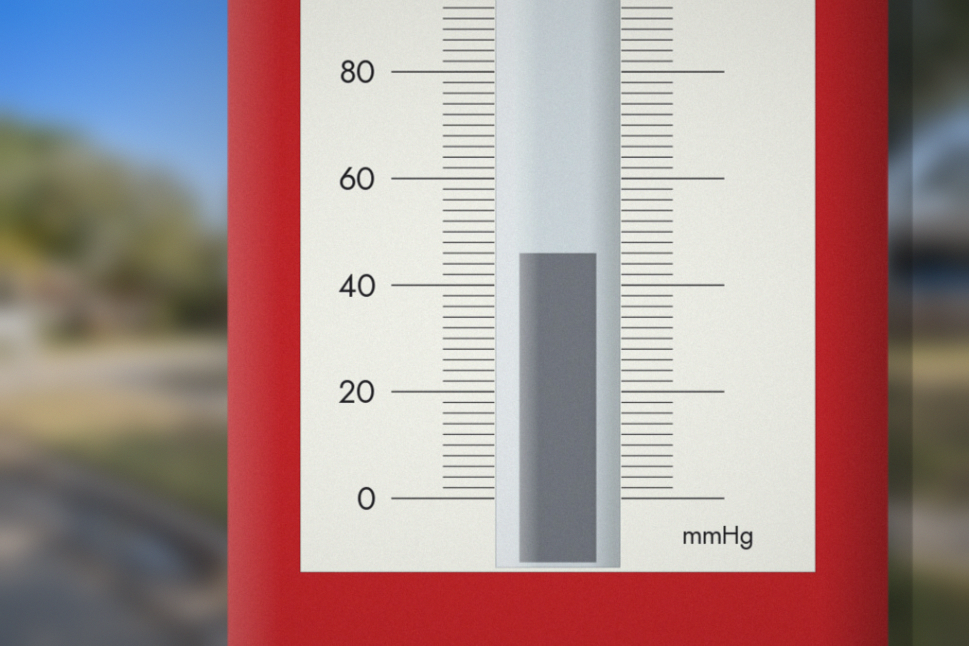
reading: 46 mmHg
